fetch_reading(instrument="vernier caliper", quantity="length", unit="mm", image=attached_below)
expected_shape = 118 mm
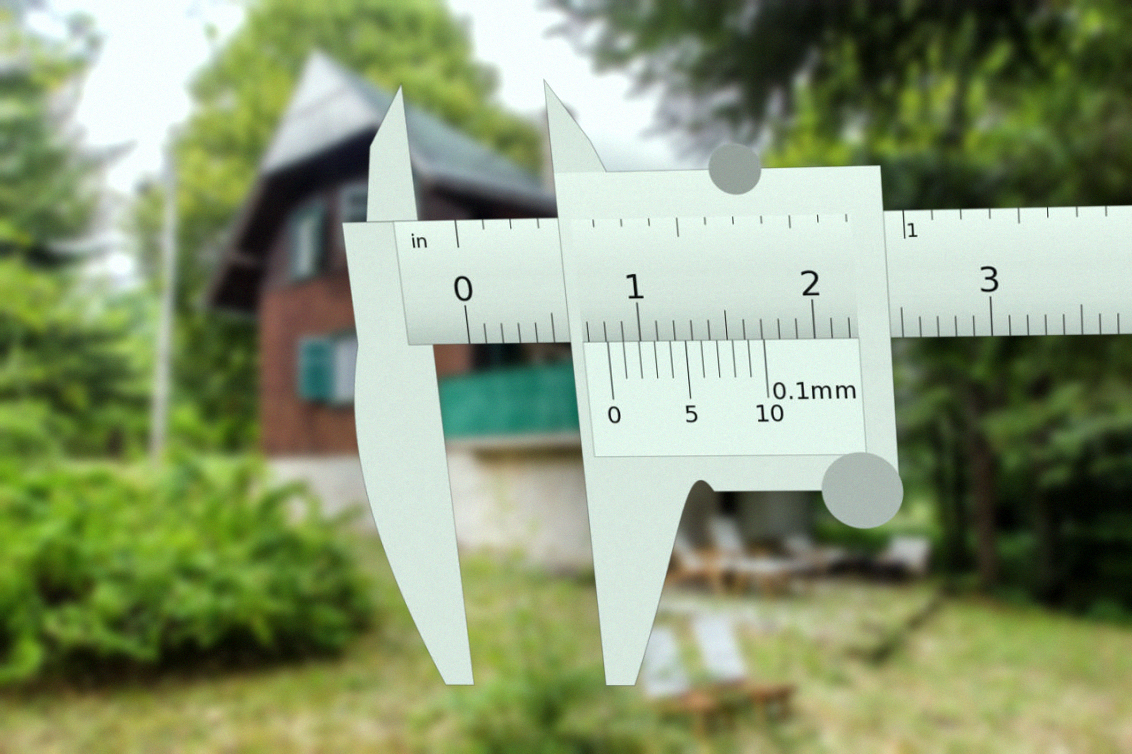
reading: 8.1 mm
